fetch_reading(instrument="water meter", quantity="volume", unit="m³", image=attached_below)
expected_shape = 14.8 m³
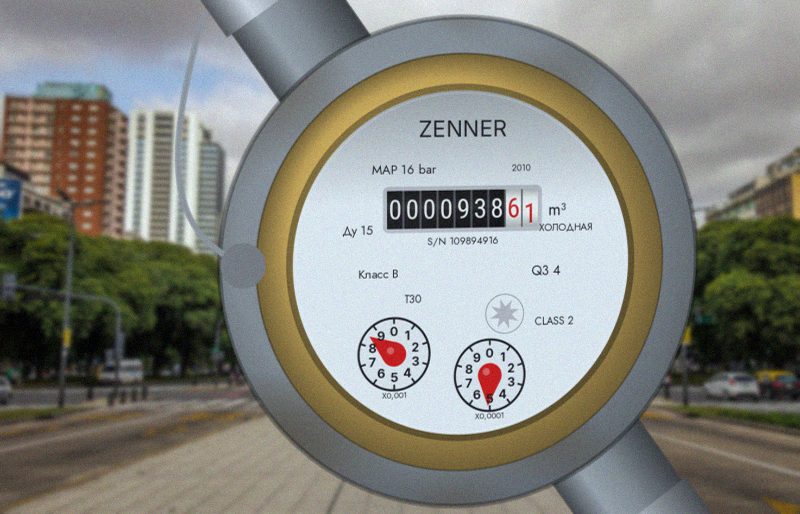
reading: 938.6085 m³
